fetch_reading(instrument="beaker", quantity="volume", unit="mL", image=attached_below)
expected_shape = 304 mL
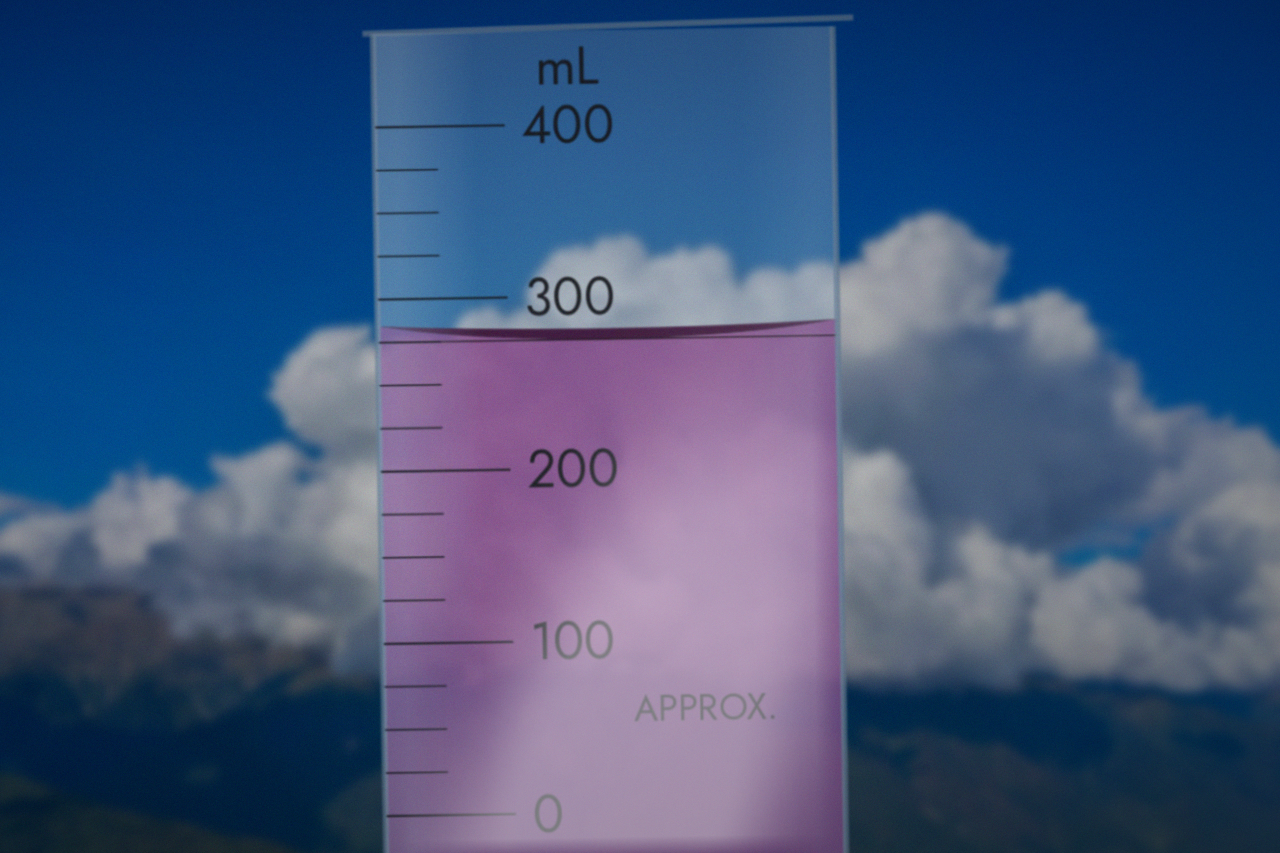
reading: 275 mL
